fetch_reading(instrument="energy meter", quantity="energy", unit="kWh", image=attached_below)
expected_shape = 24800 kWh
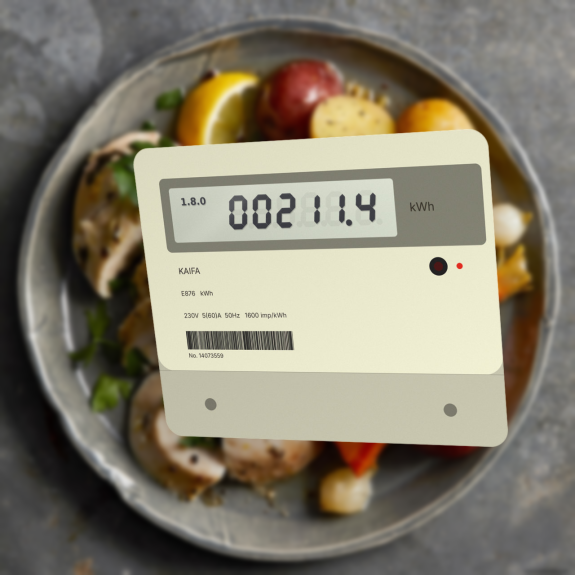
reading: 211.4 kWh
